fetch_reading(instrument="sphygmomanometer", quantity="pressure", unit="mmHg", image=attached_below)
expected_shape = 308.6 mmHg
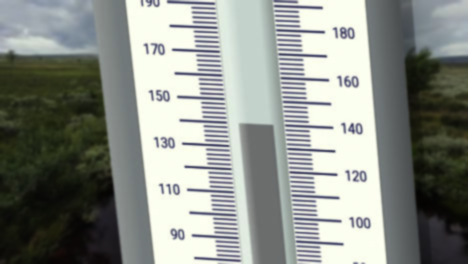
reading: 140 mmHg
